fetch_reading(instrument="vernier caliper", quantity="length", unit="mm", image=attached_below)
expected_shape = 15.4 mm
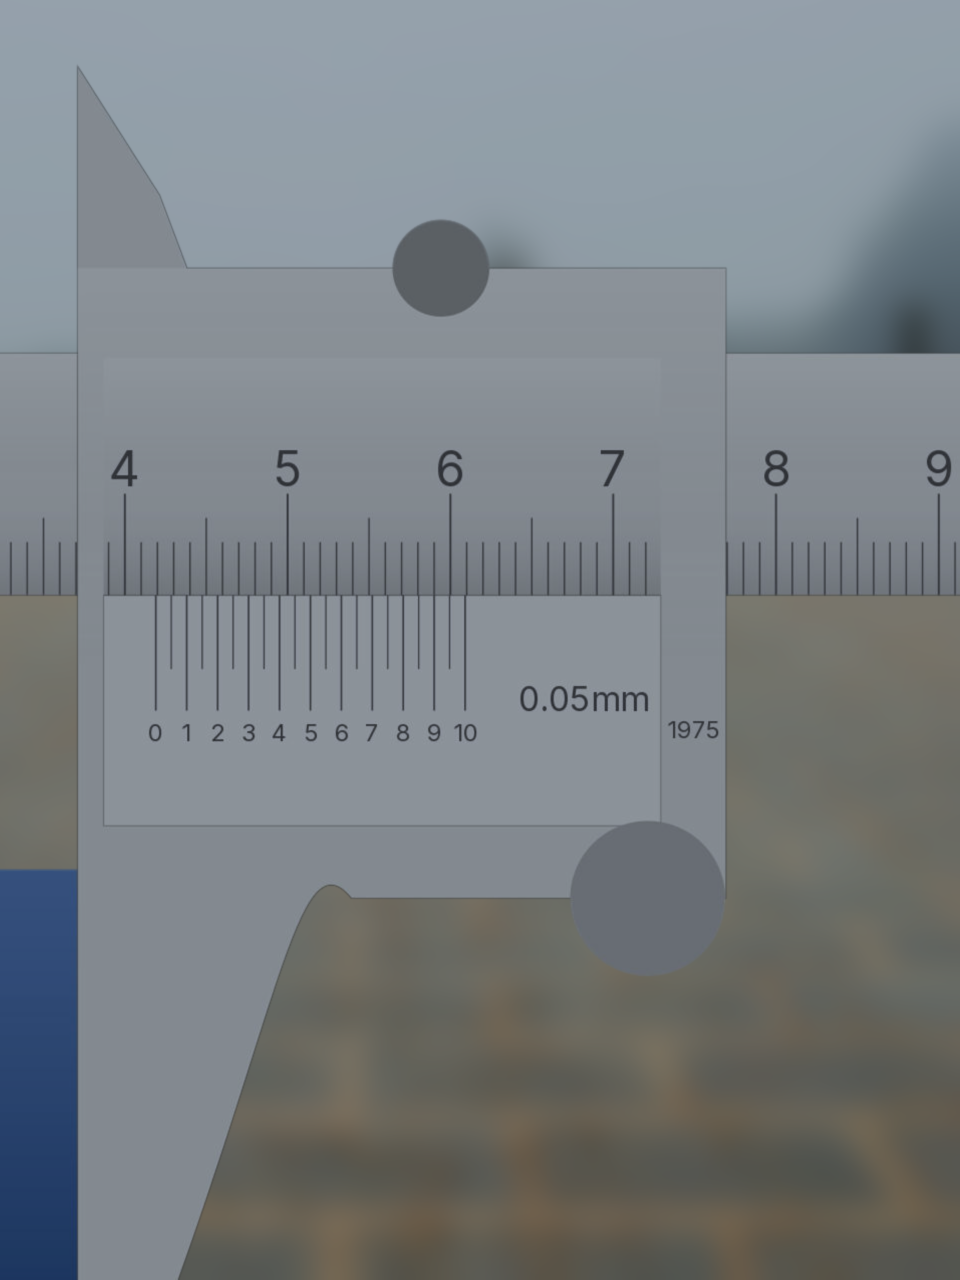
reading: 41.9 mm
